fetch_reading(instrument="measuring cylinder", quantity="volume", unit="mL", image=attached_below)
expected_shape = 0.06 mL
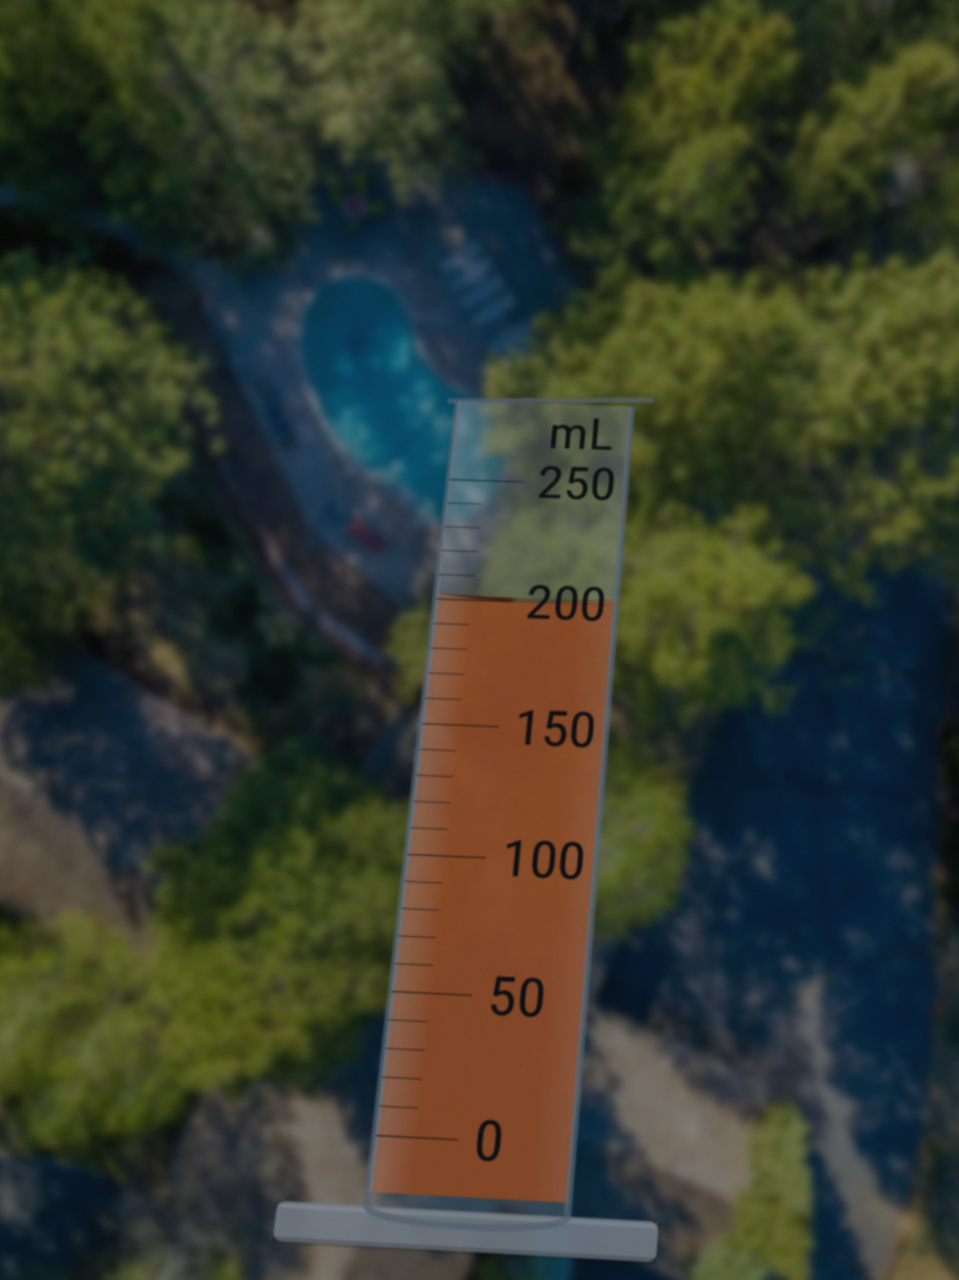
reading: 200 mL
